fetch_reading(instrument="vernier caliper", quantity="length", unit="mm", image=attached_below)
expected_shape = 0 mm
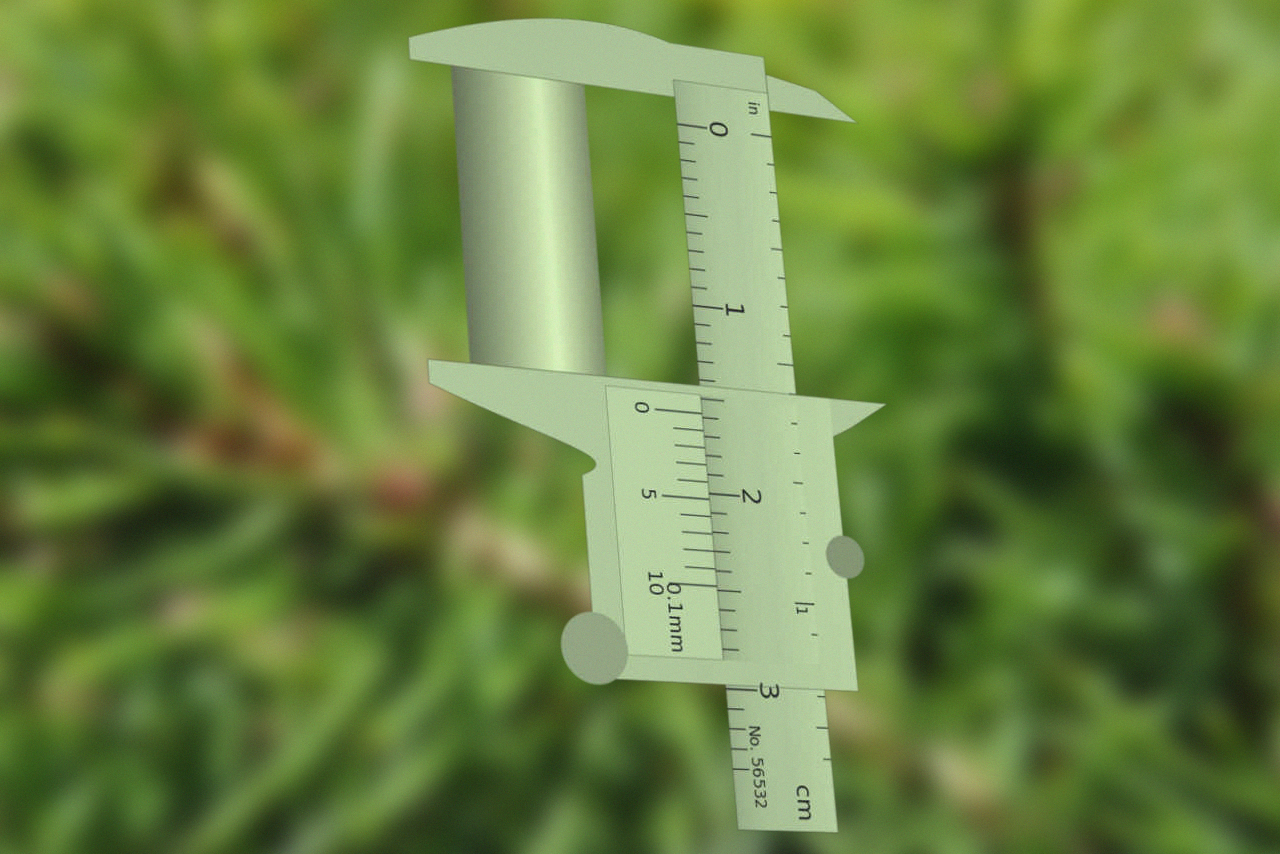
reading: 15.8 mm
